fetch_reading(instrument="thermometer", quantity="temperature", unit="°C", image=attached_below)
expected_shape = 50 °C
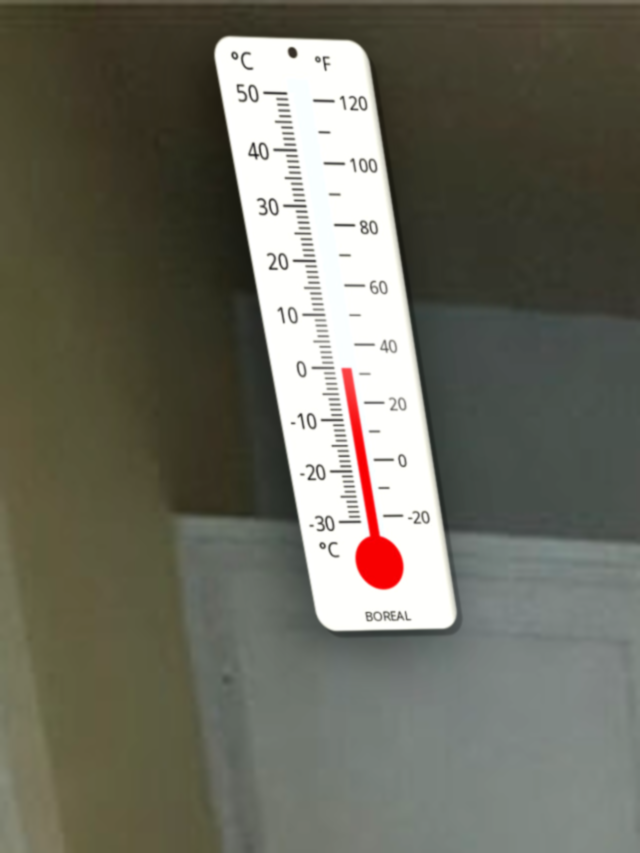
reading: 0 °C
